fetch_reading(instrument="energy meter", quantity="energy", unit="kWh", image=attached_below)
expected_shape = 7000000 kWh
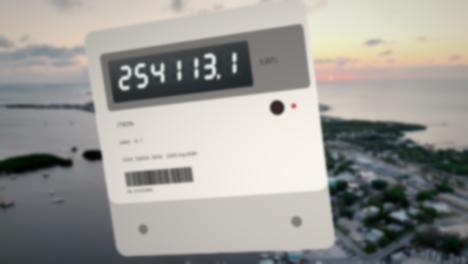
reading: 254113.1 kWh
